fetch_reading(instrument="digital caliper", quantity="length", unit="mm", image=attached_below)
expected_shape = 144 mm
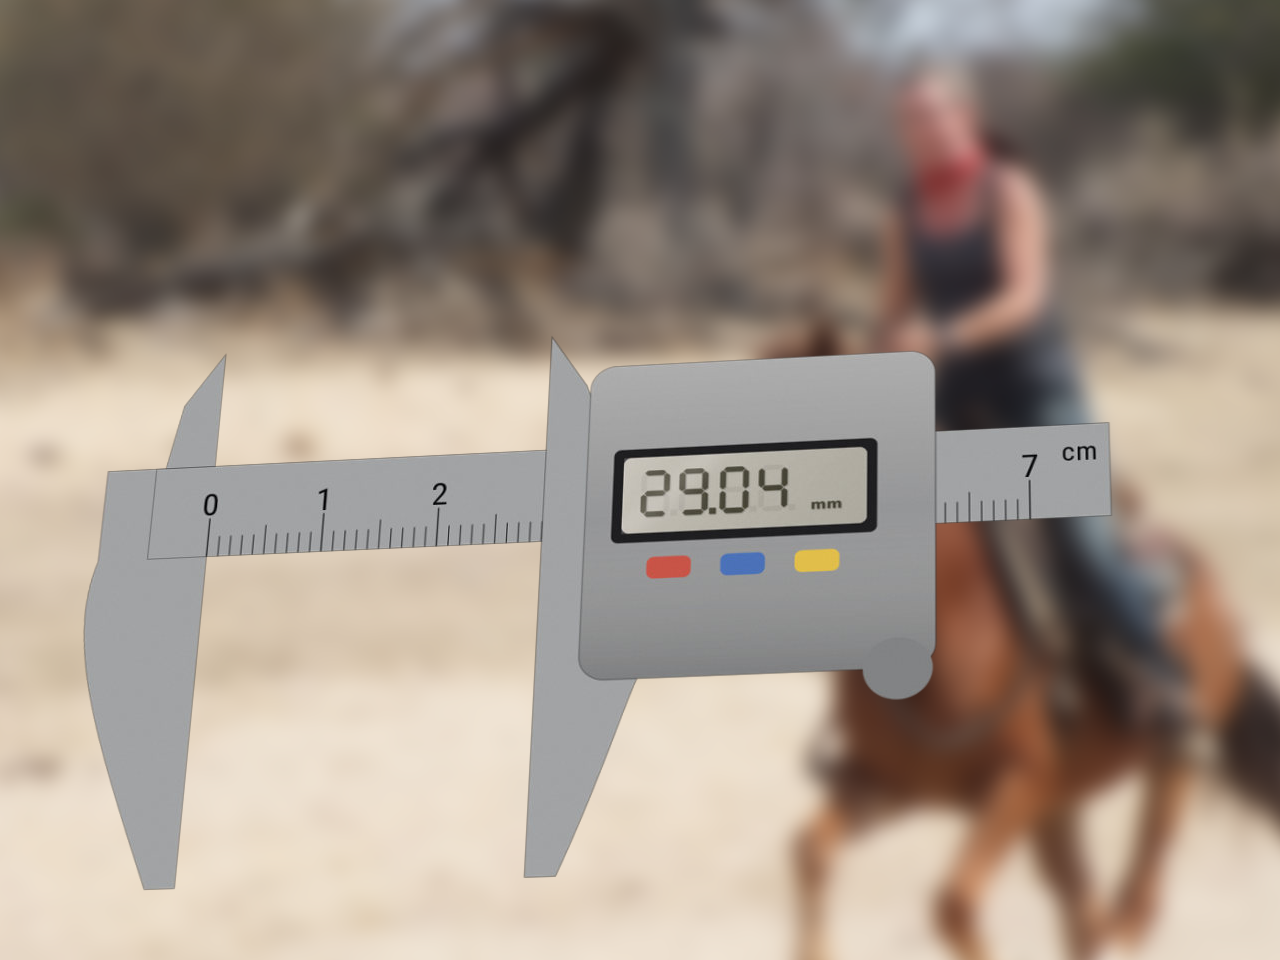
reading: 29.04 mm
